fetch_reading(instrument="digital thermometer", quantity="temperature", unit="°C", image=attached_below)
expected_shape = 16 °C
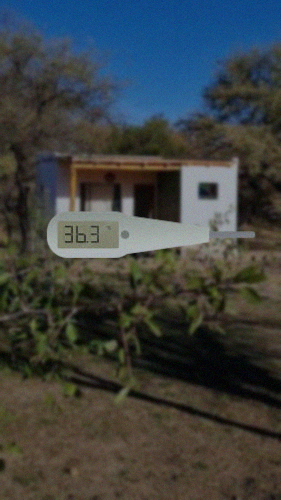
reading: 36.3 °C
